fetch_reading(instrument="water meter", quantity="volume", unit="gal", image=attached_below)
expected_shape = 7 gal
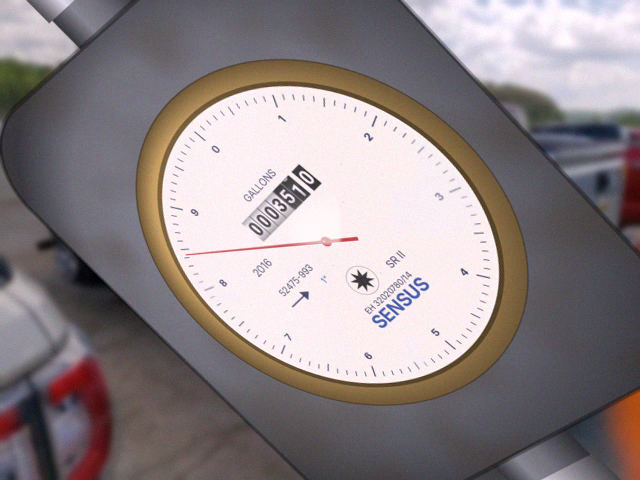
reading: 3508.4 gal
